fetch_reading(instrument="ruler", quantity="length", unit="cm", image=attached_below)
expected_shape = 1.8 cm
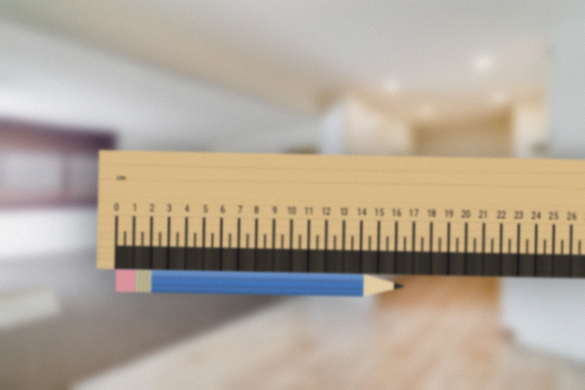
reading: 16.5 cm
